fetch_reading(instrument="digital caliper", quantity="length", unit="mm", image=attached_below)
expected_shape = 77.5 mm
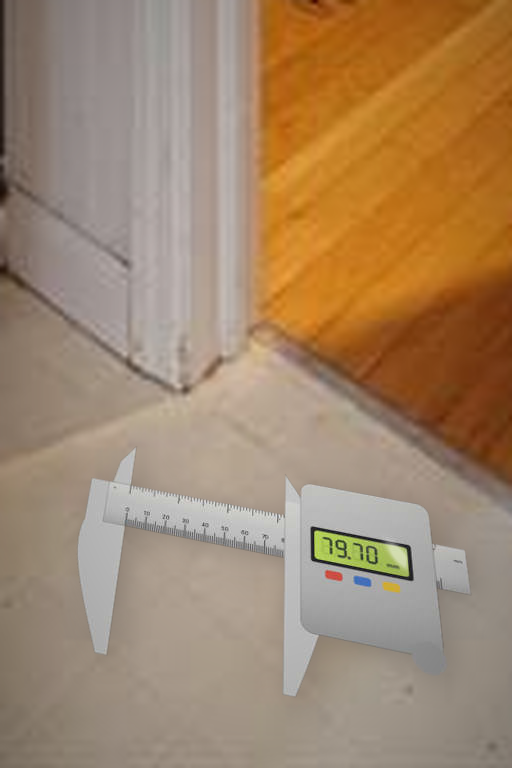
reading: 79.70 mm
